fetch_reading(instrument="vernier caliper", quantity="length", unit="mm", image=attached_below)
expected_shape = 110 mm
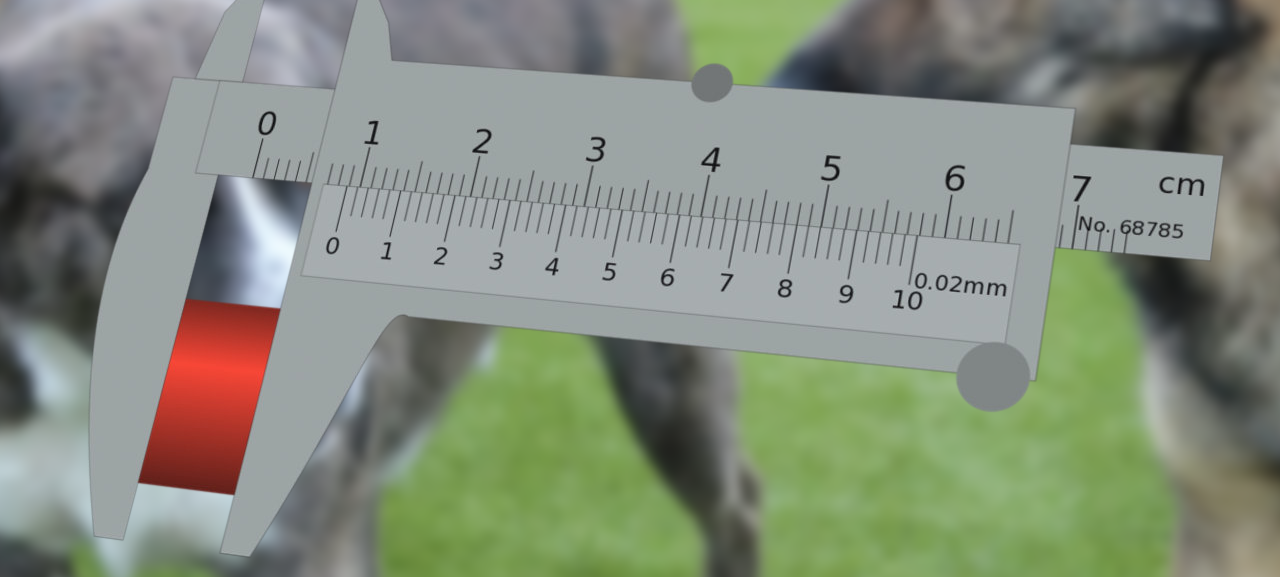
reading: 8.8 mm
